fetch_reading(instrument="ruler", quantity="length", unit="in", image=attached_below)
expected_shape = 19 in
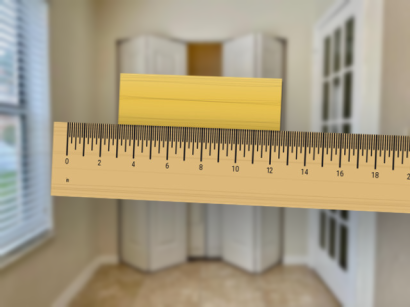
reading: 9.5 in
